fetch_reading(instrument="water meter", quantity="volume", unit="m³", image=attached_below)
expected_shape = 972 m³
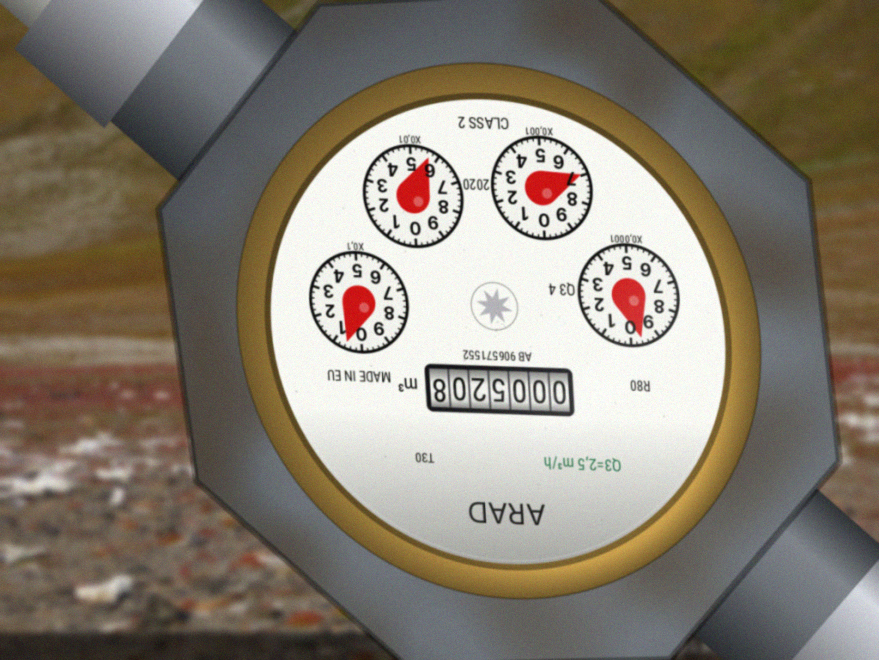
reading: 5208.0569 m³
